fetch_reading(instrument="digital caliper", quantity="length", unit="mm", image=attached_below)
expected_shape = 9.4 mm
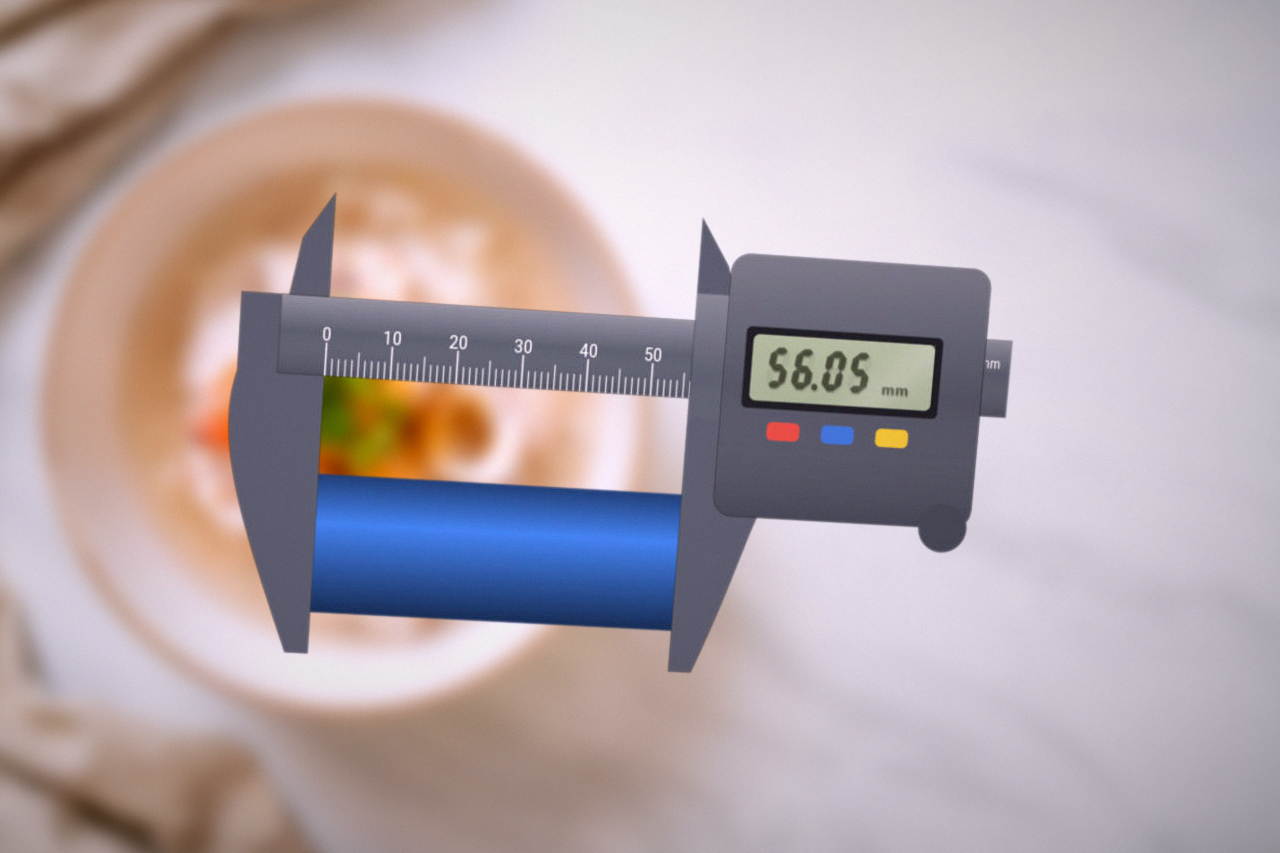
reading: 56.05 mm
